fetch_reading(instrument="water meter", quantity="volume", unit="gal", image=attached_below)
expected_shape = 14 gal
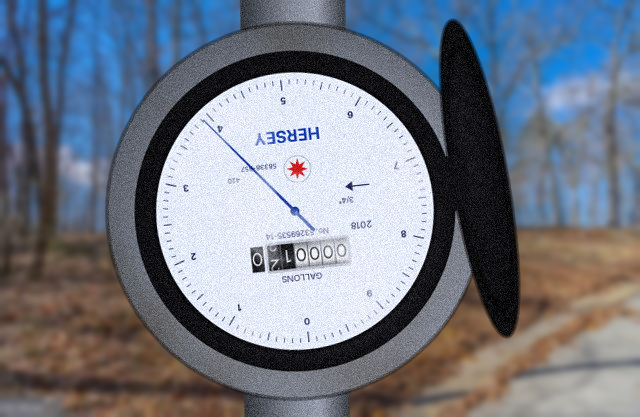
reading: 123.9 gal
